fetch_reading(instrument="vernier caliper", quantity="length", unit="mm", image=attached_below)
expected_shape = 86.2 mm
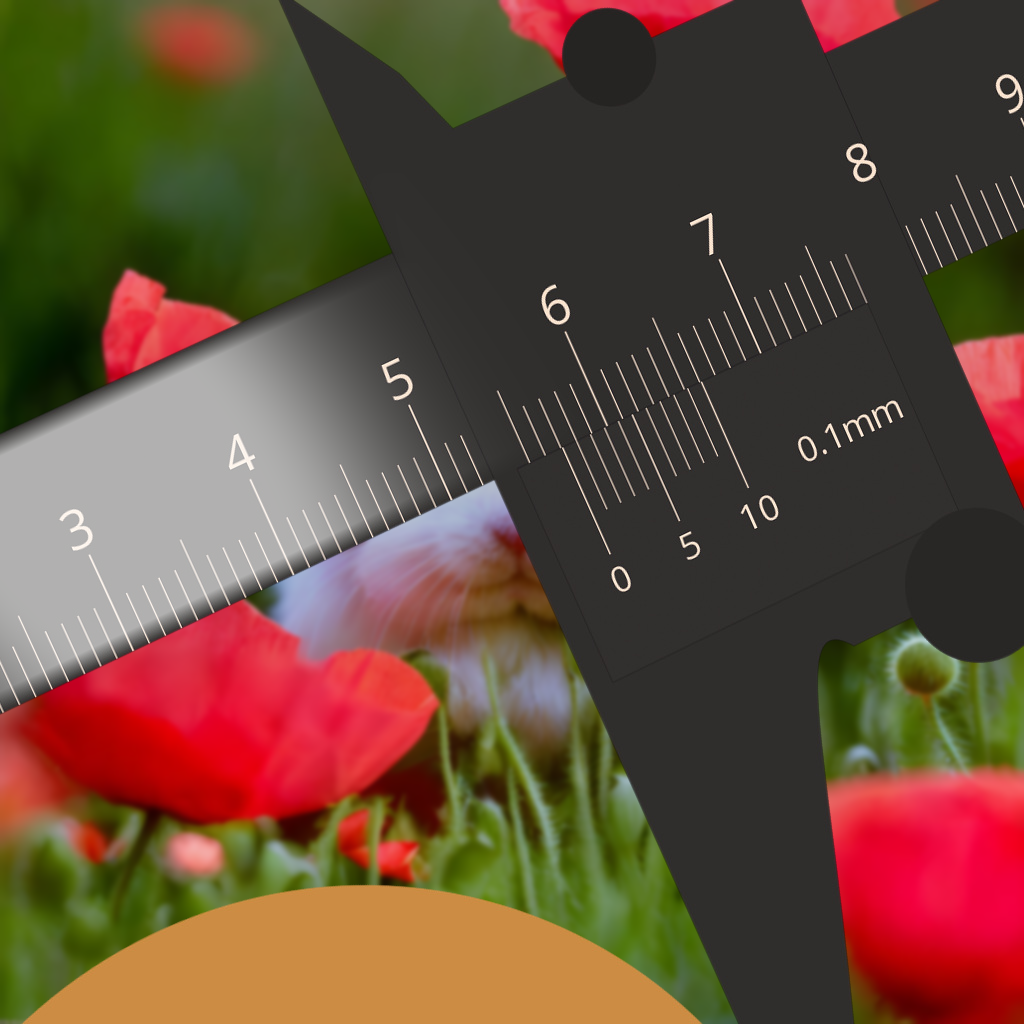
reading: 57.1 mm
